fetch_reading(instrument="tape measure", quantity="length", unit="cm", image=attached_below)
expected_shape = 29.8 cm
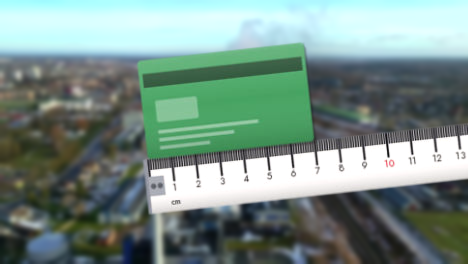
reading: 7 cm
